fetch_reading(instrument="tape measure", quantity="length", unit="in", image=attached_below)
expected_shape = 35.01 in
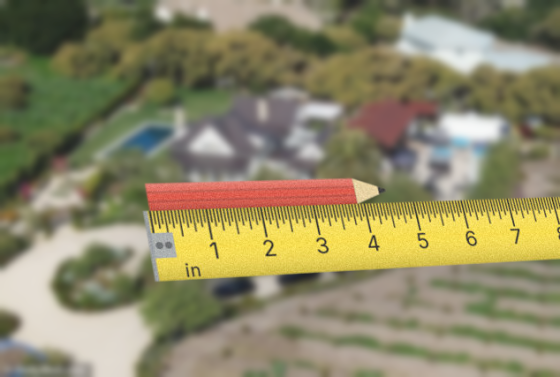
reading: 4.5 in
